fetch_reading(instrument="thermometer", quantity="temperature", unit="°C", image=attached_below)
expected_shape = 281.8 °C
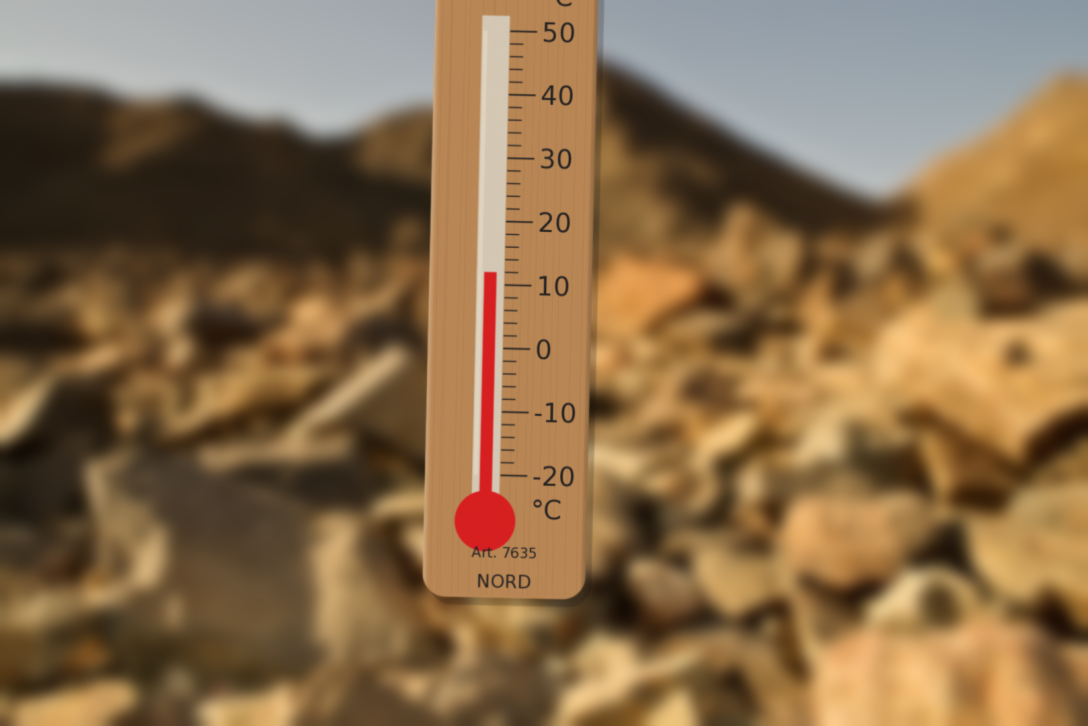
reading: 12 °C
